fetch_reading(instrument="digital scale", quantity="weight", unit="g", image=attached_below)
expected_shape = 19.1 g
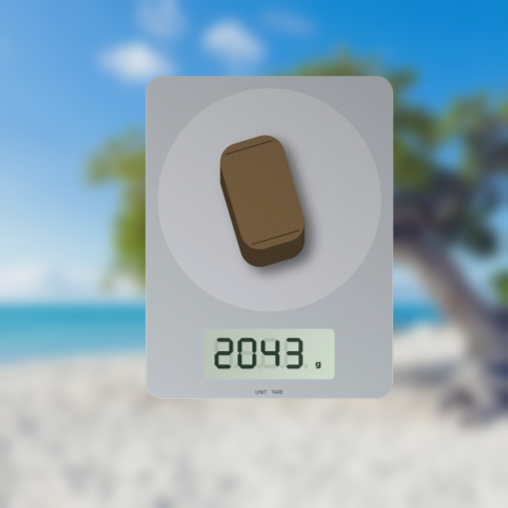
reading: 2043 g
